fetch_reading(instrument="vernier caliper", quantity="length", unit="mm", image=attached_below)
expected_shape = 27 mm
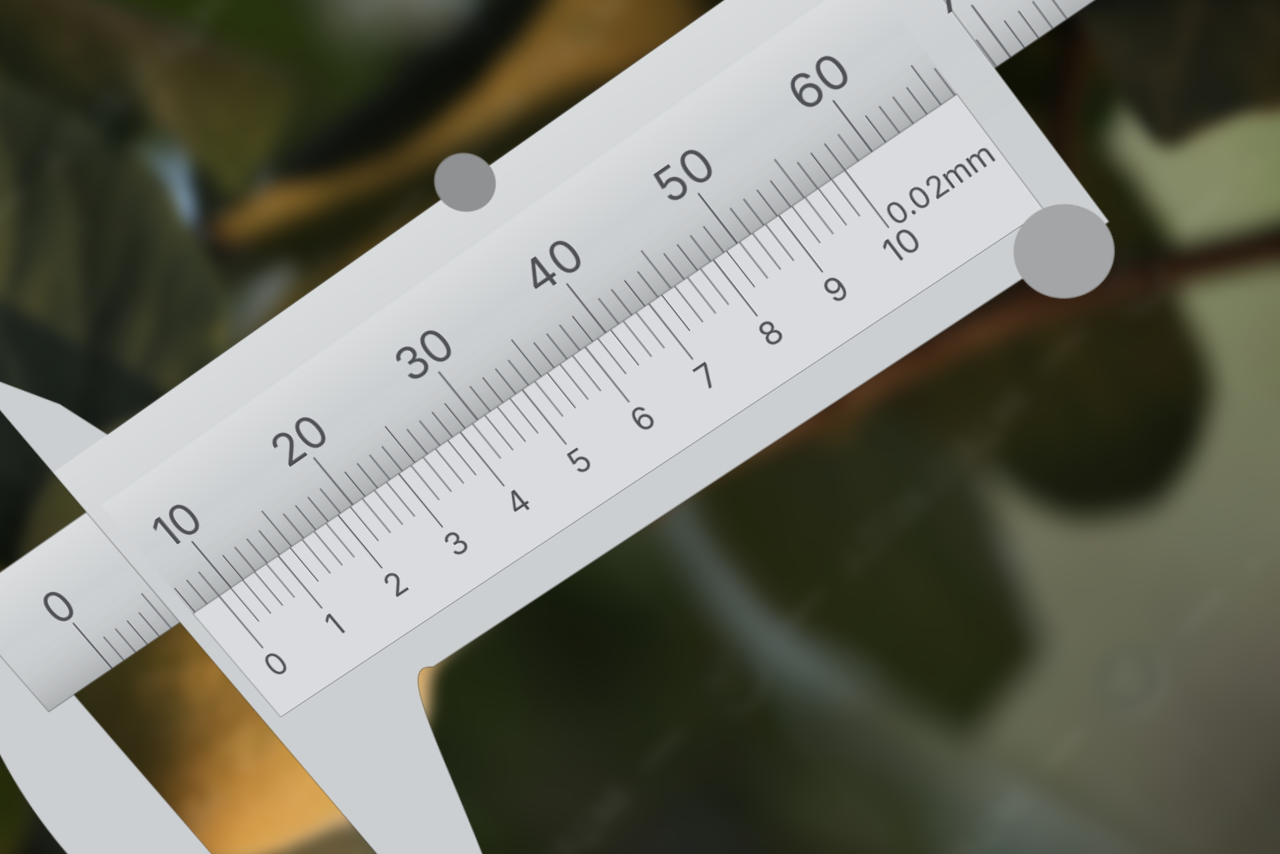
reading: 9.0 mm
